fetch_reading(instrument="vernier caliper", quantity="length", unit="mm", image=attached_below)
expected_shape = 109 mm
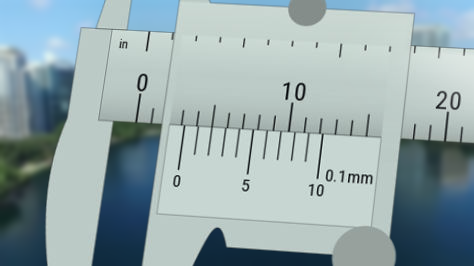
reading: 3.2 mm
